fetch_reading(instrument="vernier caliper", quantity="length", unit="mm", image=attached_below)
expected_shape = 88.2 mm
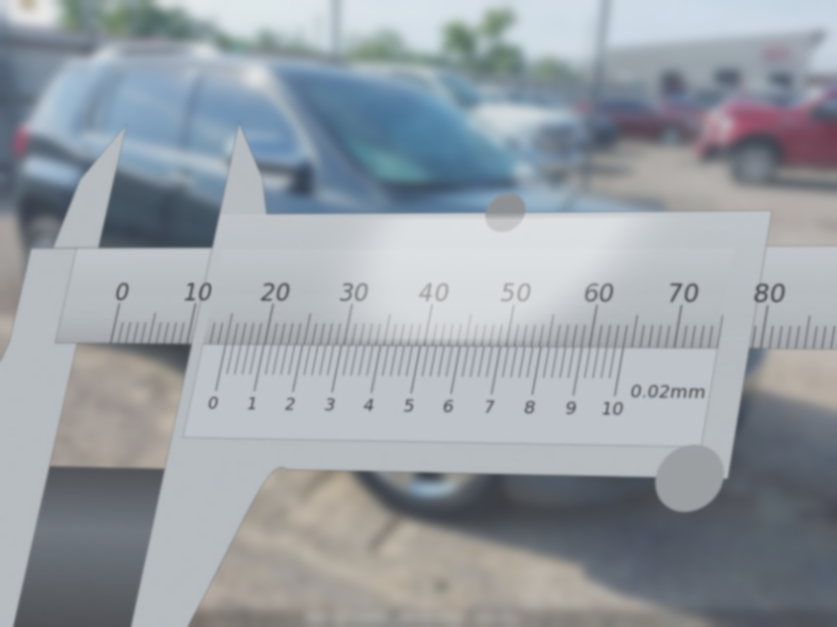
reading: 15.0 mm
